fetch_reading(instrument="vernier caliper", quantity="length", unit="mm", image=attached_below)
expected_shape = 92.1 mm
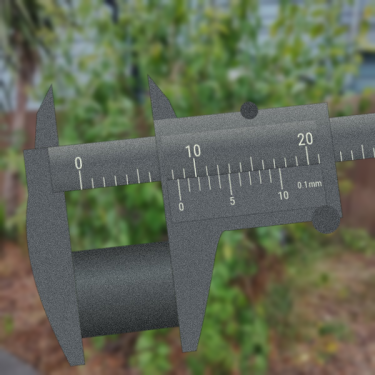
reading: 8.4 mm
